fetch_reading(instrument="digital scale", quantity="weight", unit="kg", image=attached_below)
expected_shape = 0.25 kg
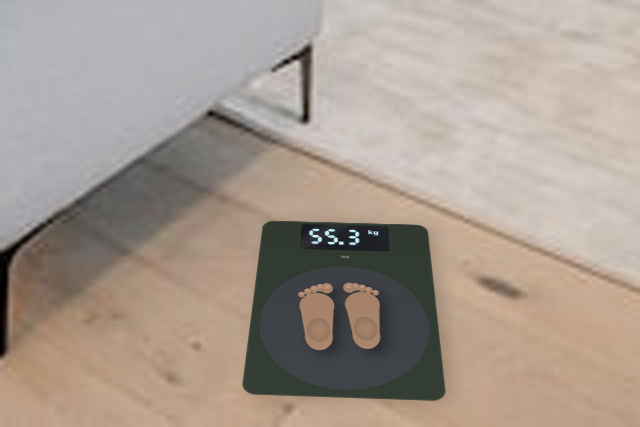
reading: 55.3 kg
